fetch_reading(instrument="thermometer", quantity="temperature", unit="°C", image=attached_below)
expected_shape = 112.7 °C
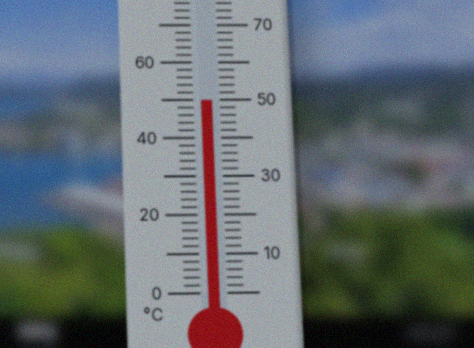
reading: 50 °C
